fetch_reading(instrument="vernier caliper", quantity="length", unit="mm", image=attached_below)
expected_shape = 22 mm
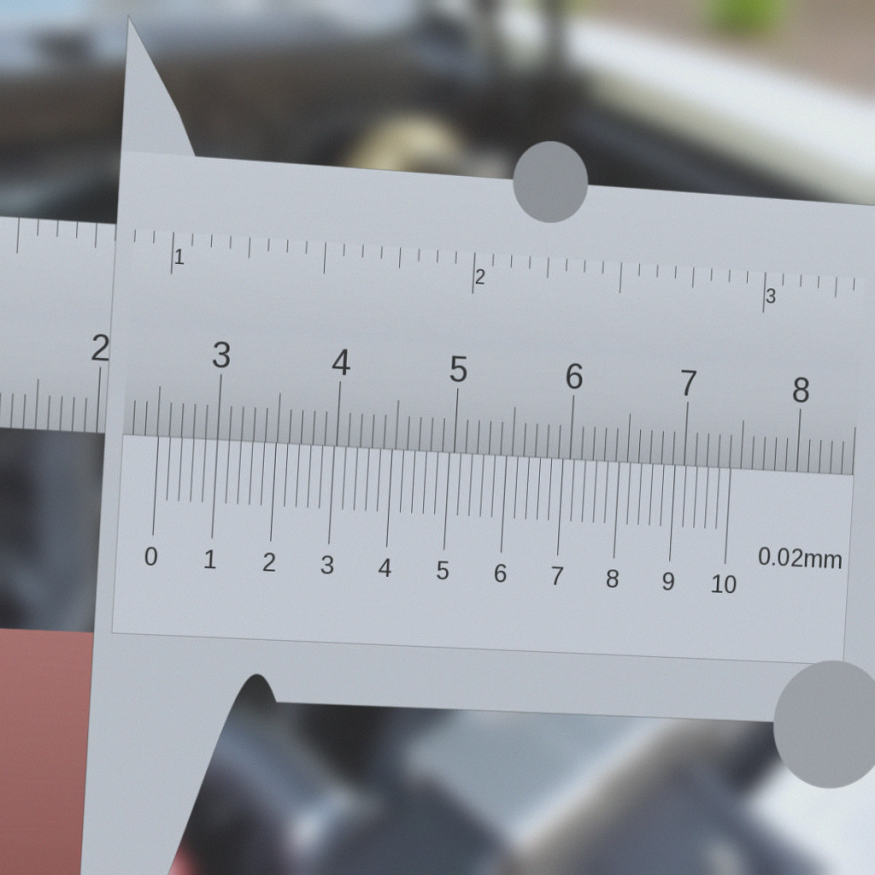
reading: 25.1 mm
